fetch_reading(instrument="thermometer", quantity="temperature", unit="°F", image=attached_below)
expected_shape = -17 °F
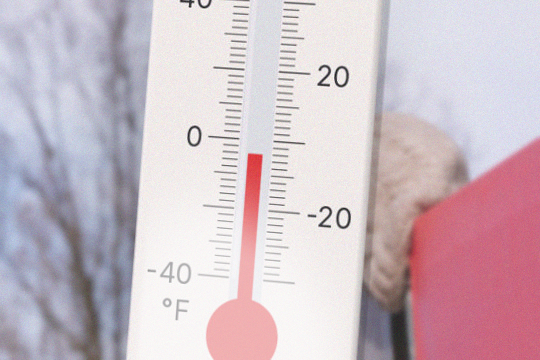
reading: -4 °F
